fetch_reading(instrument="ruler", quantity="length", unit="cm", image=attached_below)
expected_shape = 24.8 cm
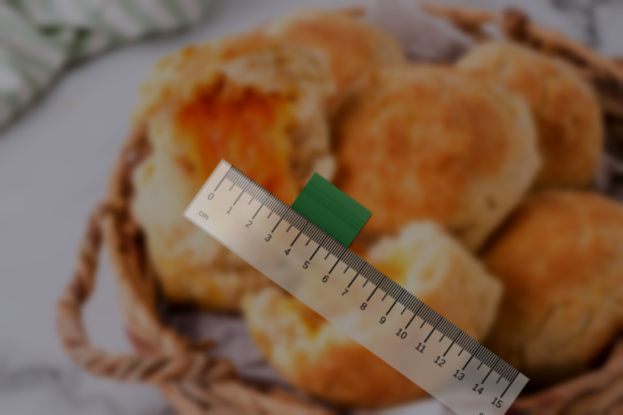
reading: 3 cm
